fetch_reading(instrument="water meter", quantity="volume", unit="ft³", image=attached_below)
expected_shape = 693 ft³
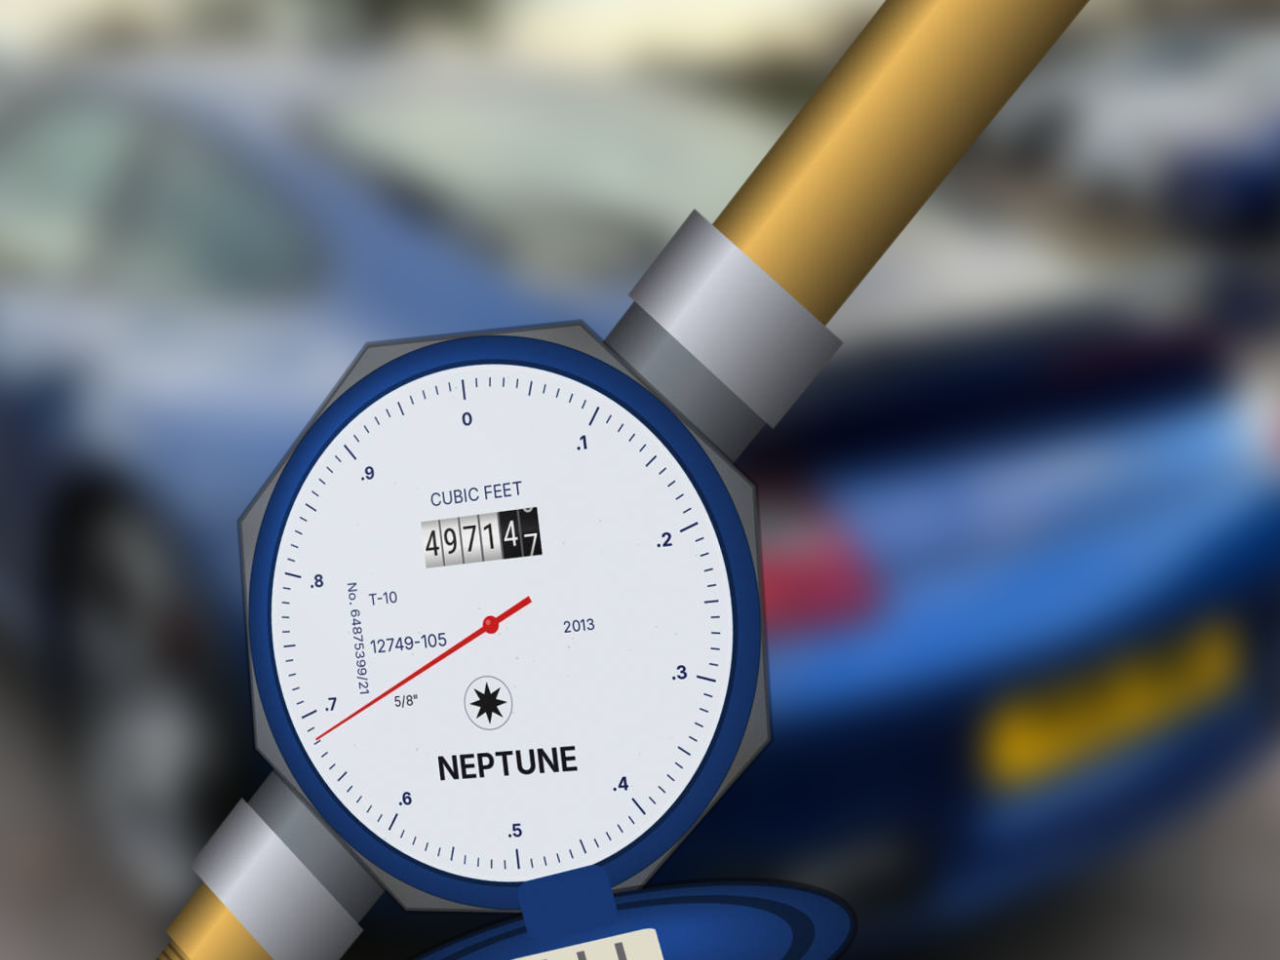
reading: 497146.68 ft³
